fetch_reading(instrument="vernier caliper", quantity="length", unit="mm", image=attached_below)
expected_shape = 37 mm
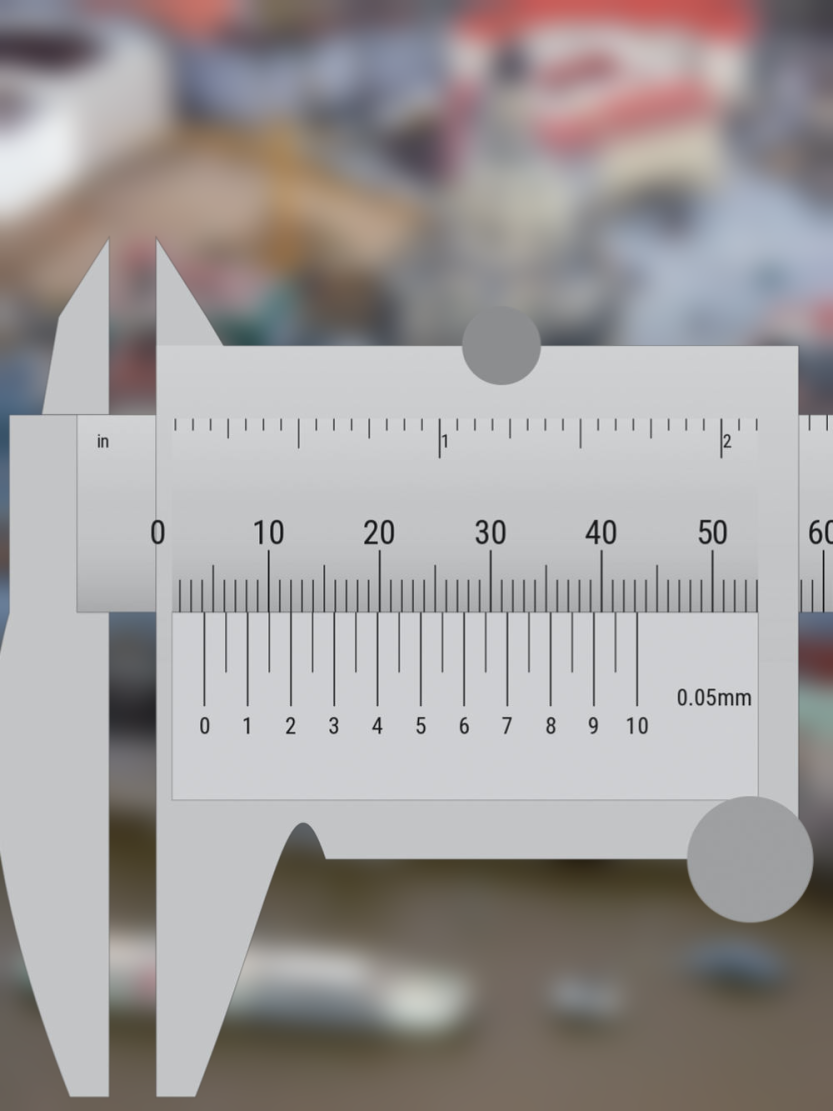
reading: 4.2 mm
